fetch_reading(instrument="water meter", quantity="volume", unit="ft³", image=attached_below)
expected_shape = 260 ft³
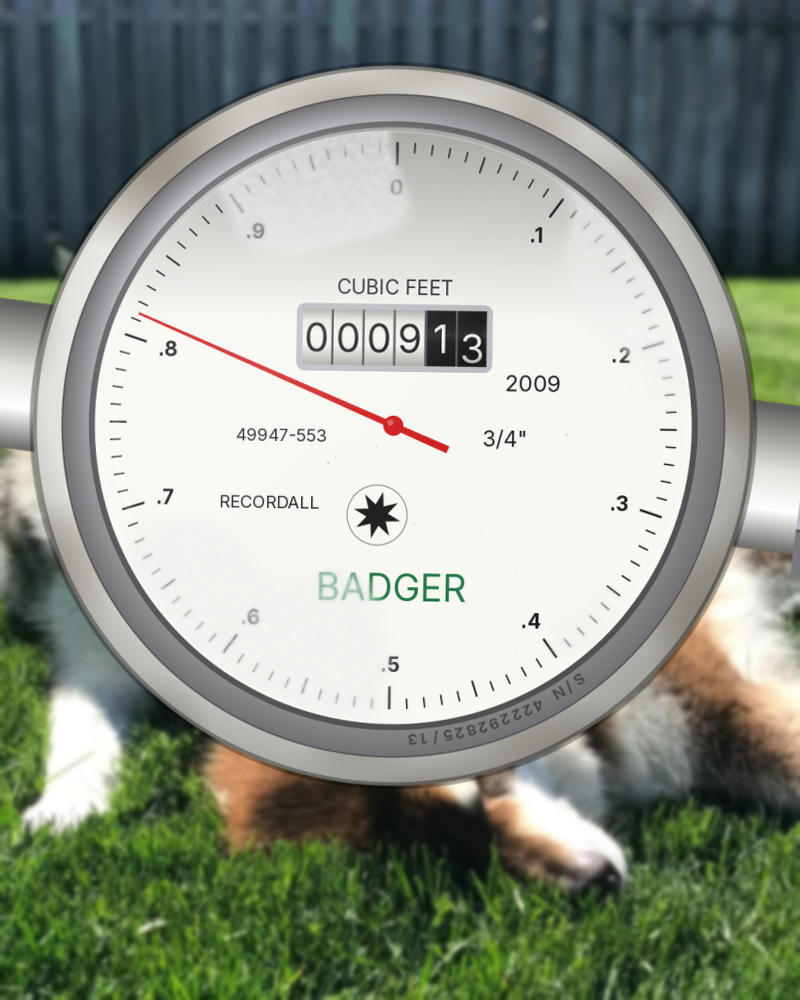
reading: 912.81 ft³
